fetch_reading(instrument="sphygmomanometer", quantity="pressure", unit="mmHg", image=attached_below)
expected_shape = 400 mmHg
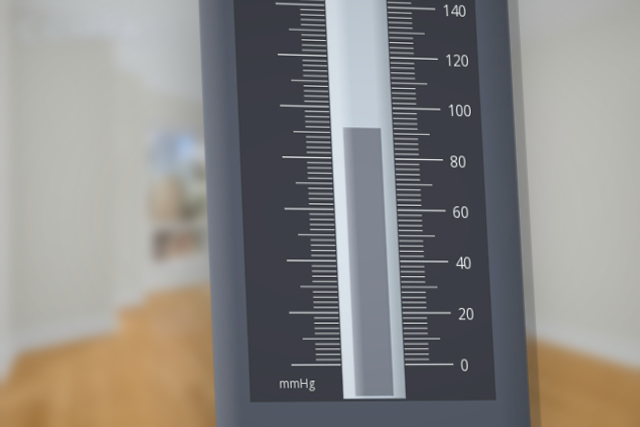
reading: 92 mmHg
